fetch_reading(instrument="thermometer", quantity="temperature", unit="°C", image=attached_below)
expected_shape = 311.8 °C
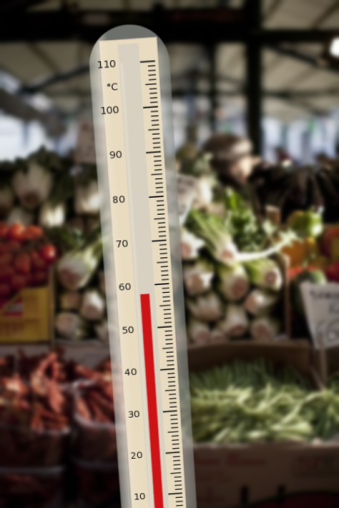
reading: 58 °C
